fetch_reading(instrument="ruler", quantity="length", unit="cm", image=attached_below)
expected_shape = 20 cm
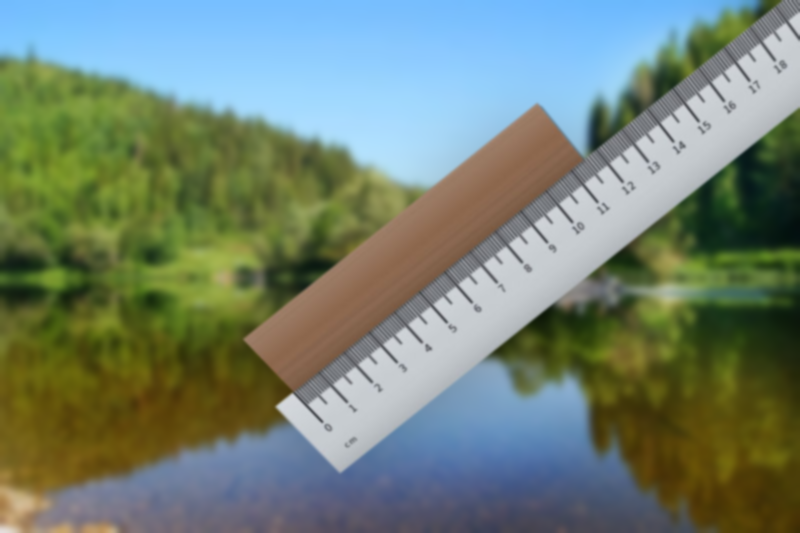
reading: 11.5 cm
